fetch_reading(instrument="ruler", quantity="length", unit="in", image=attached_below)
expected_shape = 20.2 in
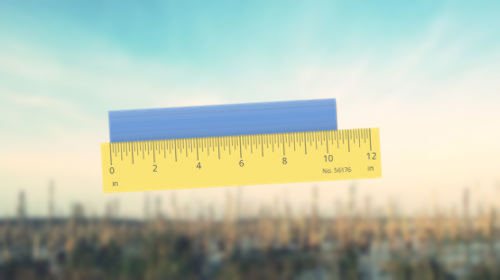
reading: 10.5 in
